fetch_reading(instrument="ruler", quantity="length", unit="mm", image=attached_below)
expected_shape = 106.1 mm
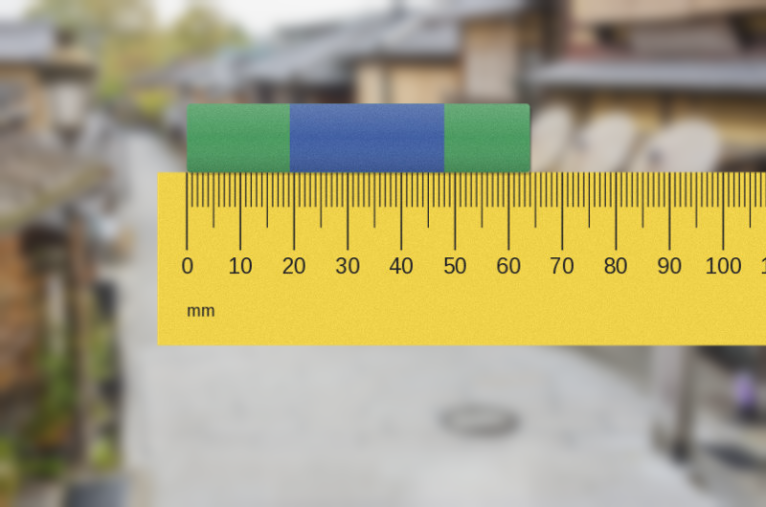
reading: 64 mm
